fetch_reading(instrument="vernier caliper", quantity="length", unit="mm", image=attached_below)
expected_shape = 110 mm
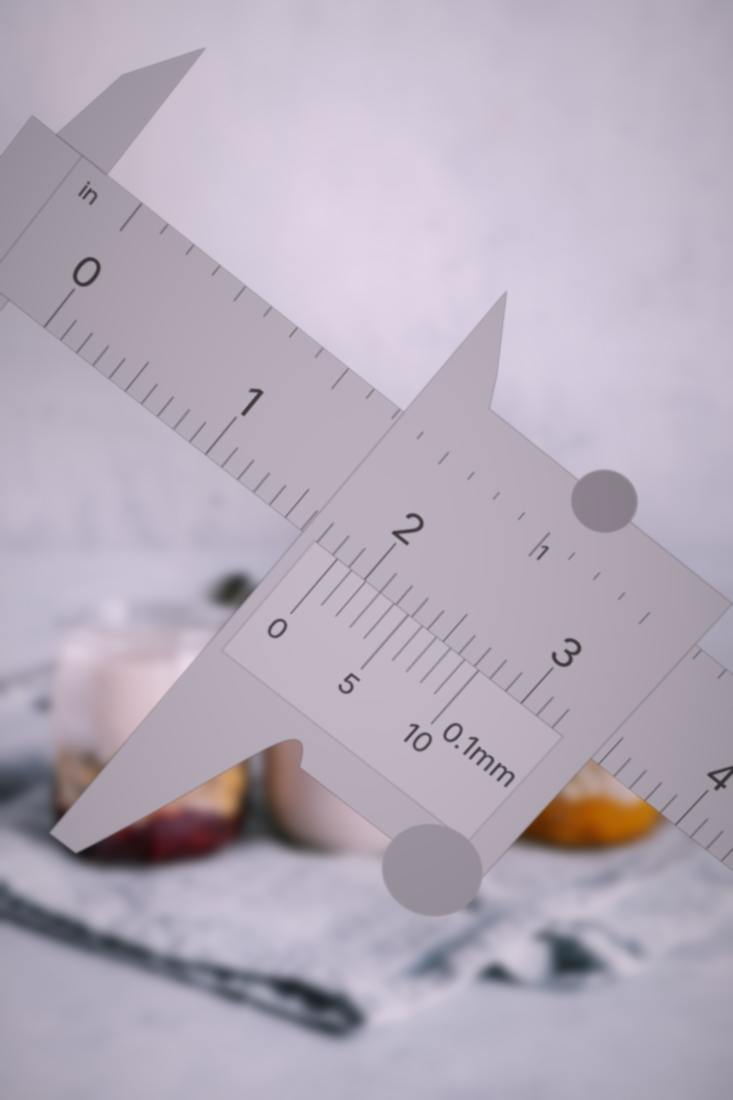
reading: 18.3 mm
